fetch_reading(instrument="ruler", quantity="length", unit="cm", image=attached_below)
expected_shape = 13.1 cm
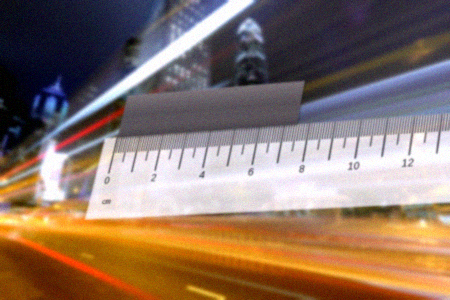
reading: 7.5 cm
